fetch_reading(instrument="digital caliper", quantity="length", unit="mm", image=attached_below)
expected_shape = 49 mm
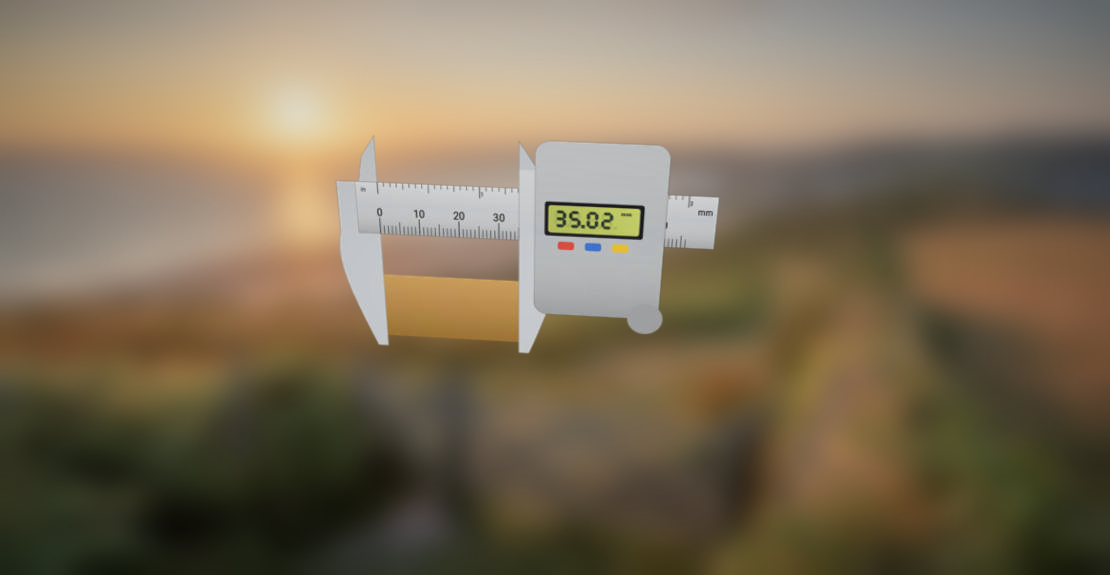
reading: 35.02 mm
